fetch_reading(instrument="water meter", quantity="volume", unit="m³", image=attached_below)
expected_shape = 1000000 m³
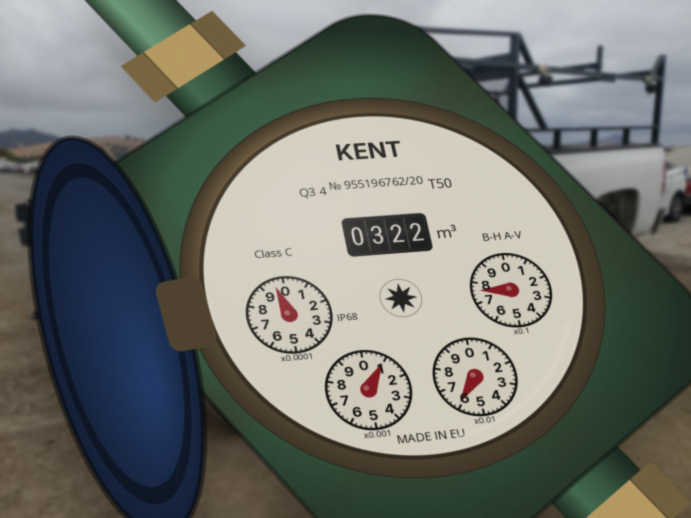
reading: 322.7609 m³
